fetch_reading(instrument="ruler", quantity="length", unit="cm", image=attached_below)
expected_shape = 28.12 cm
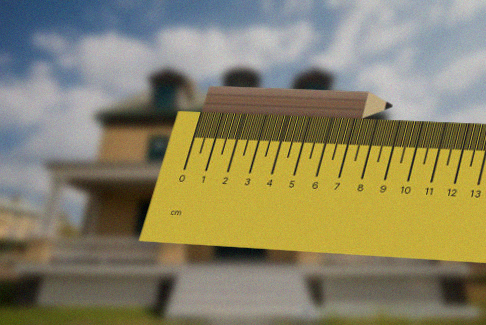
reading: 8.5 cm
